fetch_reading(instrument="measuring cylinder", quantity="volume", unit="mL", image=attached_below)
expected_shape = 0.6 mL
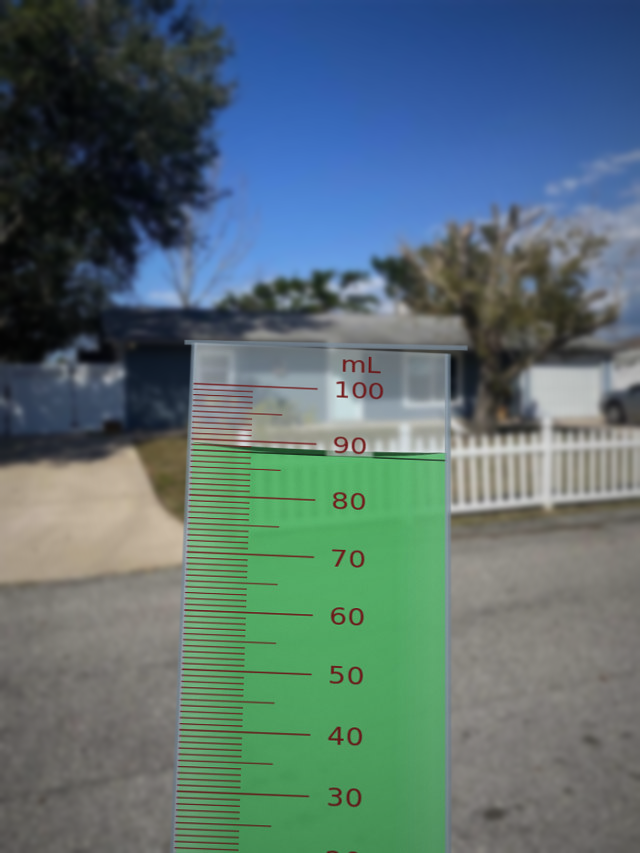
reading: 88 mL
